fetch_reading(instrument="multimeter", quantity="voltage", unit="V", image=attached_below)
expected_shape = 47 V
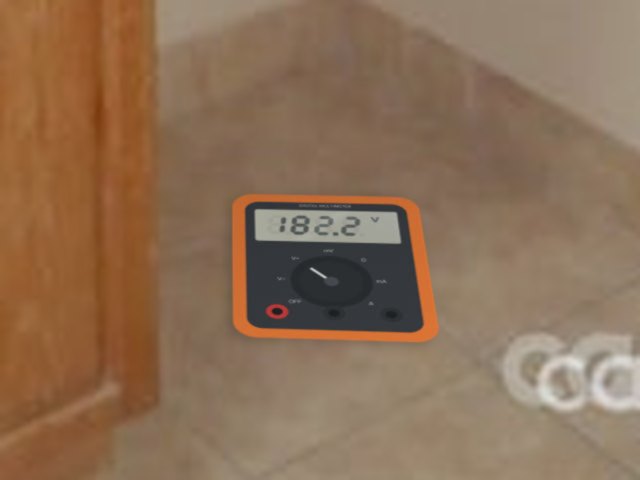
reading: 182.2 V
